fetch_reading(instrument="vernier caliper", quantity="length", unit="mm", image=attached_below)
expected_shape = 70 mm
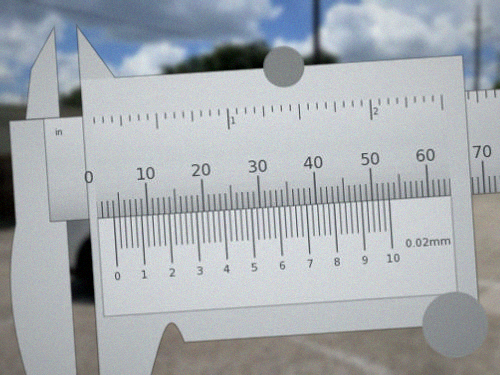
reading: 4.0 mm
